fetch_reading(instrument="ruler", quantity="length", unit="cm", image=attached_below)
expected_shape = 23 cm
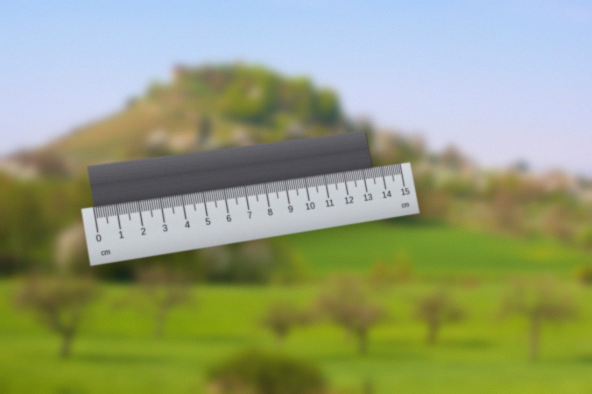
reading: 13.5 cm
